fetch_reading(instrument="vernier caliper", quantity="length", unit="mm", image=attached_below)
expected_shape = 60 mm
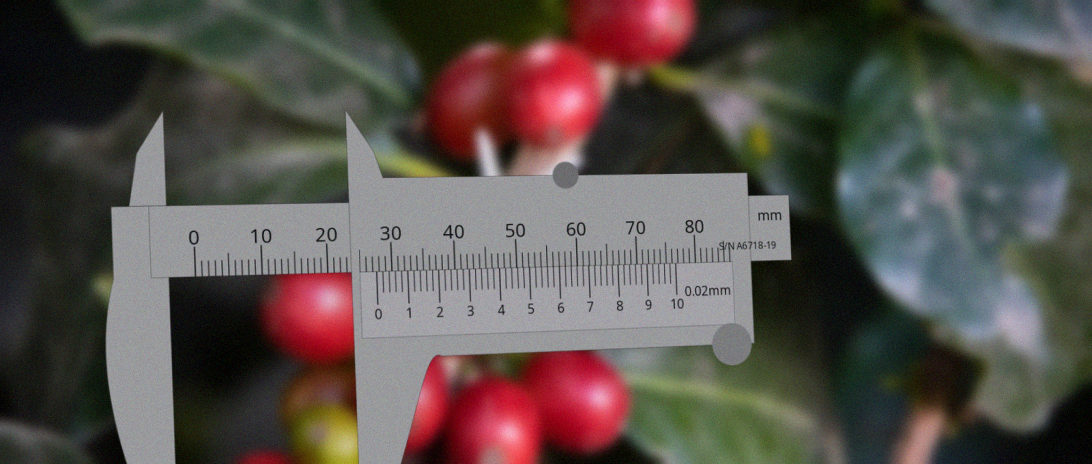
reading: 27.6 mm
